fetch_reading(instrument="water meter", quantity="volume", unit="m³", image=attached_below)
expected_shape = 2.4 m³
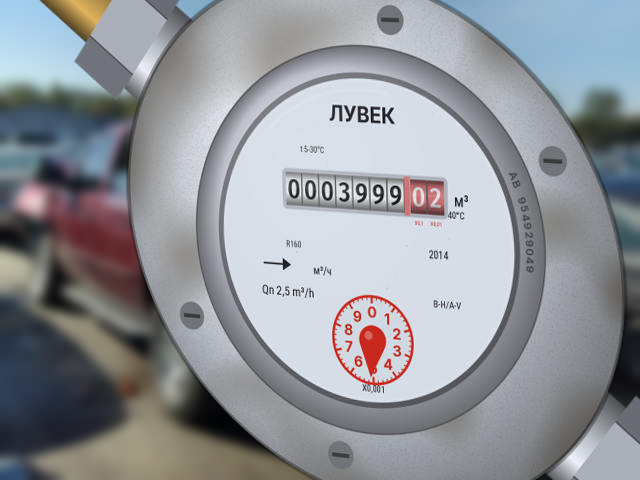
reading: 3999.025 m³
